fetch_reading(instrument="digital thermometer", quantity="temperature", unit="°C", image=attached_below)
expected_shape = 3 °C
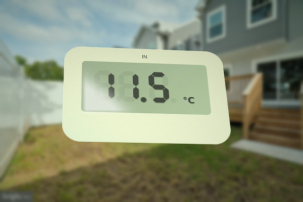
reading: 11.5 °C
